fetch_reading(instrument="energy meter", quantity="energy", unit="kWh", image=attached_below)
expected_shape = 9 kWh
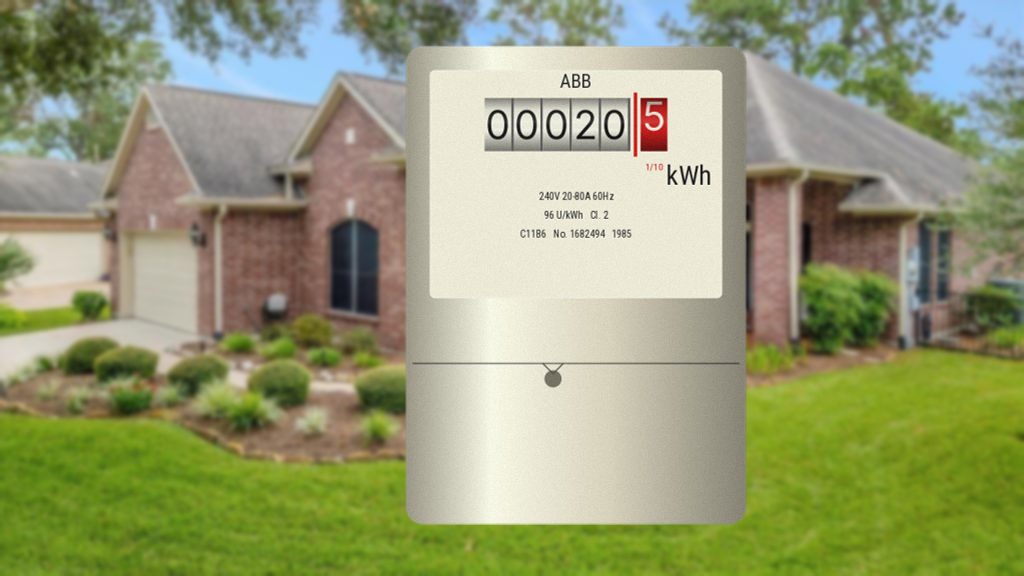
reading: 20.5 kWh
